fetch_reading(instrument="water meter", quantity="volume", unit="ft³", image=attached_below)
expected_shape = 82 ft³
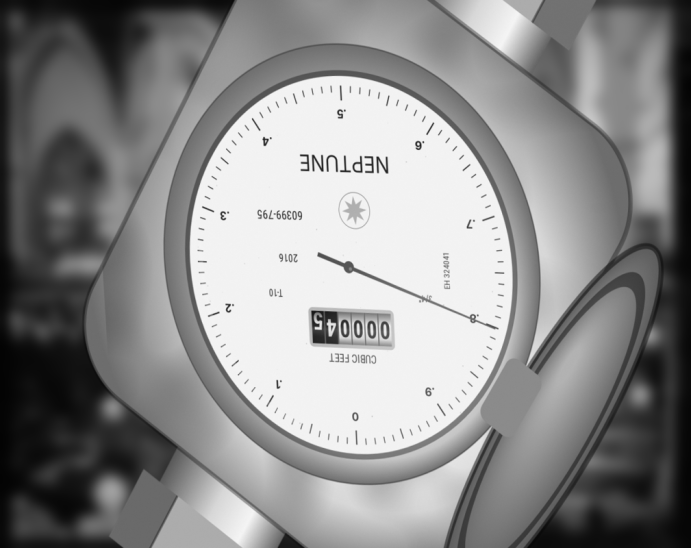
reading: 44.80 ft³
